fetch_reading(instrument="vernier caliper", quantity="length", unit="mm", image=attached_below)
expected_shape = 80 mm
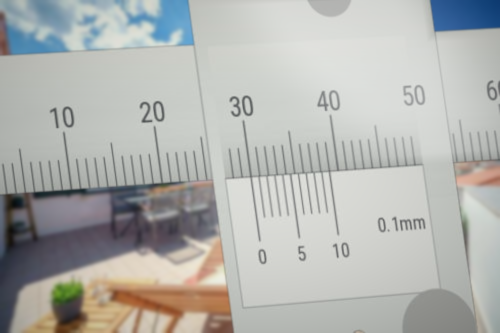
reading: 30.0 mm
